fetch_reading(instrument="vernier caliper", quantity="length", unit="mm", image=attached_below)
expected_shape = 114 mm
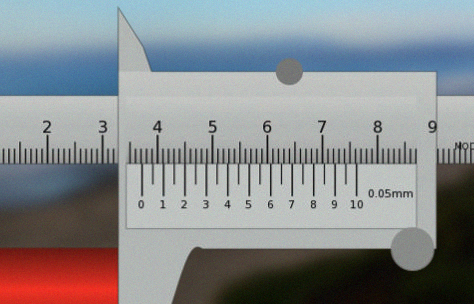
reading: 37.2 mm
